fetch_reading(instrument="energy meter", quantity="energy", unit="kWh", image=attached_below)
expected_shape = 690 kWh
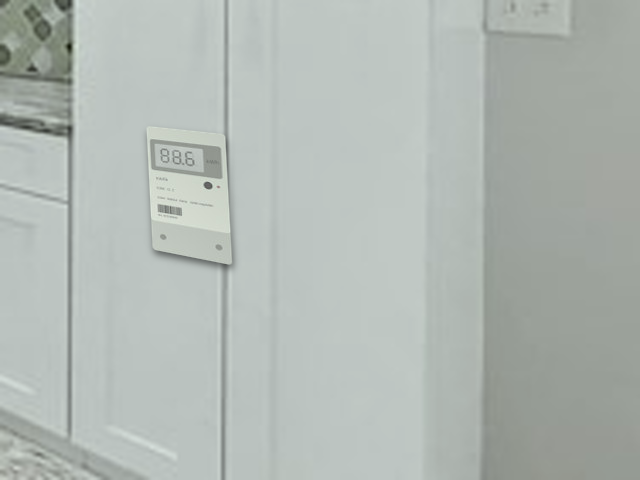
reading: 88.6 kWh
